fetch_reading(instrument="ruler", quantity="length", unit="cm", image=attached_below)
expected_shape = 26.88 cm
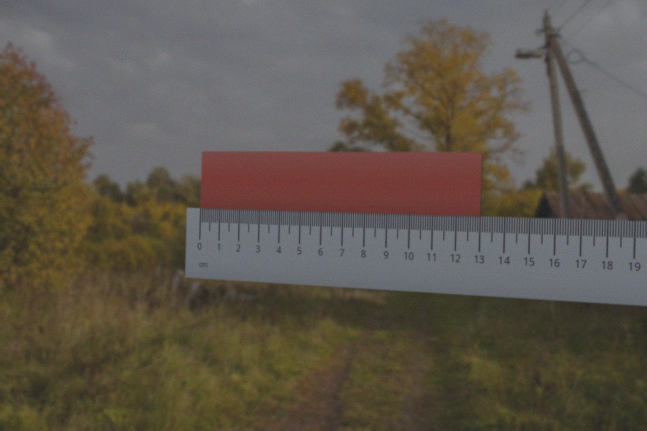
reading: 13 cm
